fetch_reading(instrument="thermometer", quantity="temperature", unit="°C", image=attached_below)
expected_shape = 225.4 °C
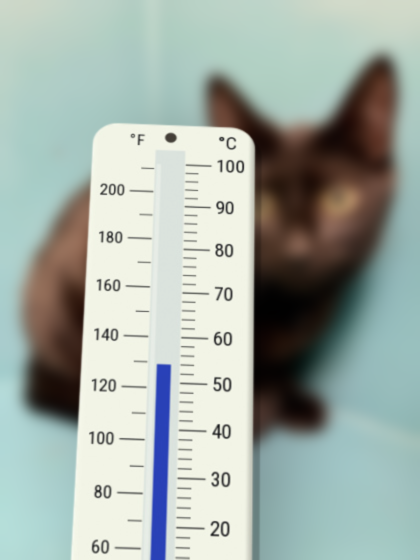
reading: 54 °C
